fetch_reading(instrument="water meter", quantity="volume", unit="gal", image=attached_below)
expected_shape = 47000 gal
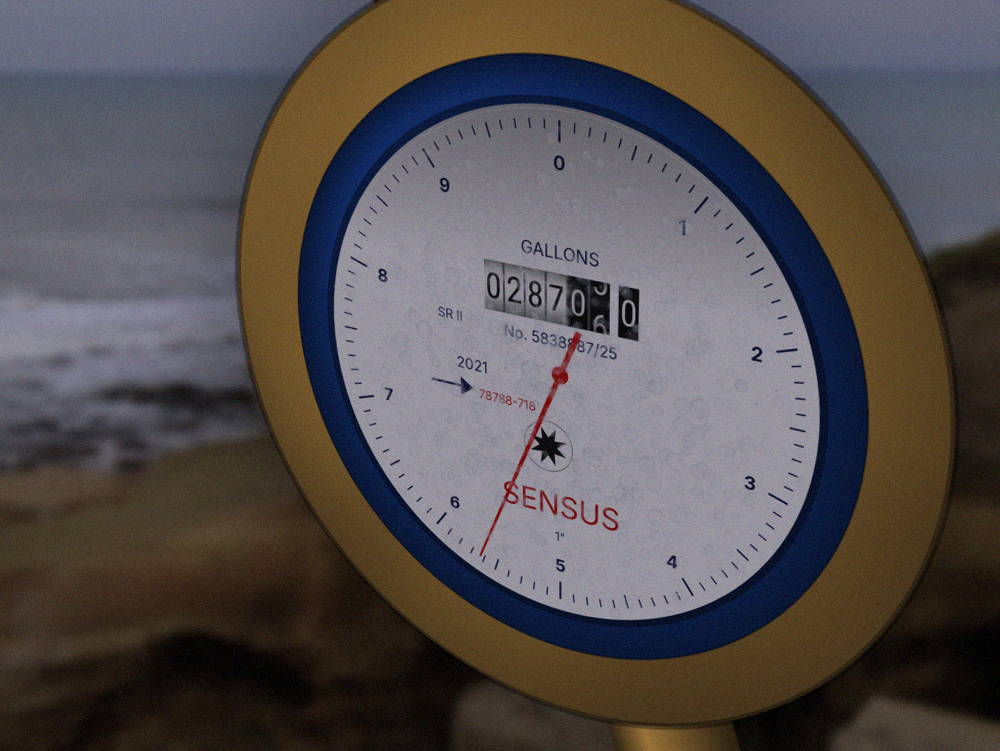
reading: 287055.6 gal
